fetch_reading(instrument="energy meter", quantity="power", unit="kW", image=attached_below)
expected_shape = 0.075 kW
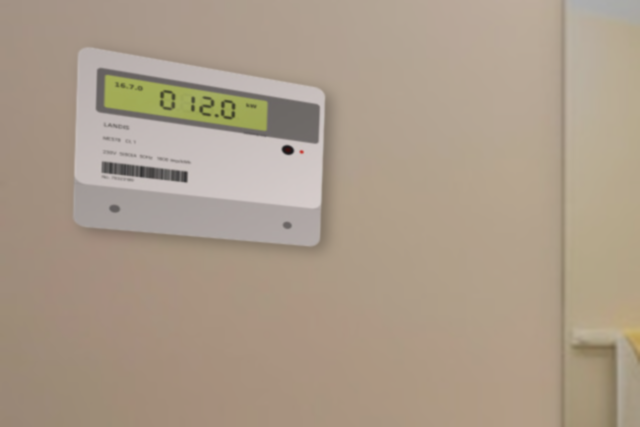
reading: 12.0 kW
